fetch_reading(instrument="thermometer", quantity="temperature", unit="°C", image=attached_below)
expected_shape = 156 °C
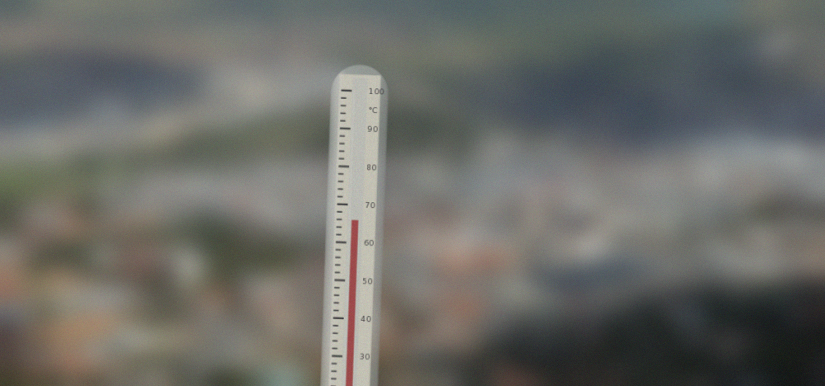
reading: 66 °C
